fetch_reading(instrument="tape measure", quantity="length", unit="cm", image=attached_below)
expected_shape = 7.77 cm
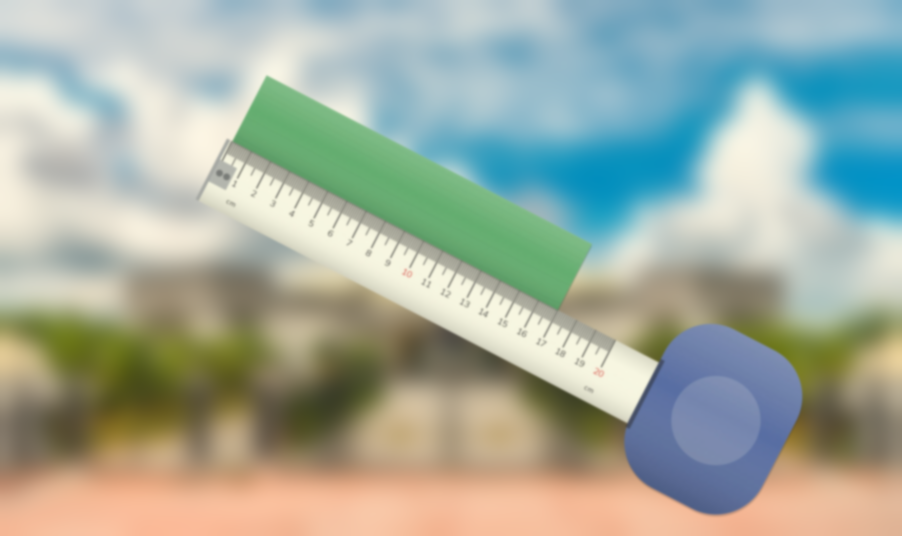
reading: 17 cm
